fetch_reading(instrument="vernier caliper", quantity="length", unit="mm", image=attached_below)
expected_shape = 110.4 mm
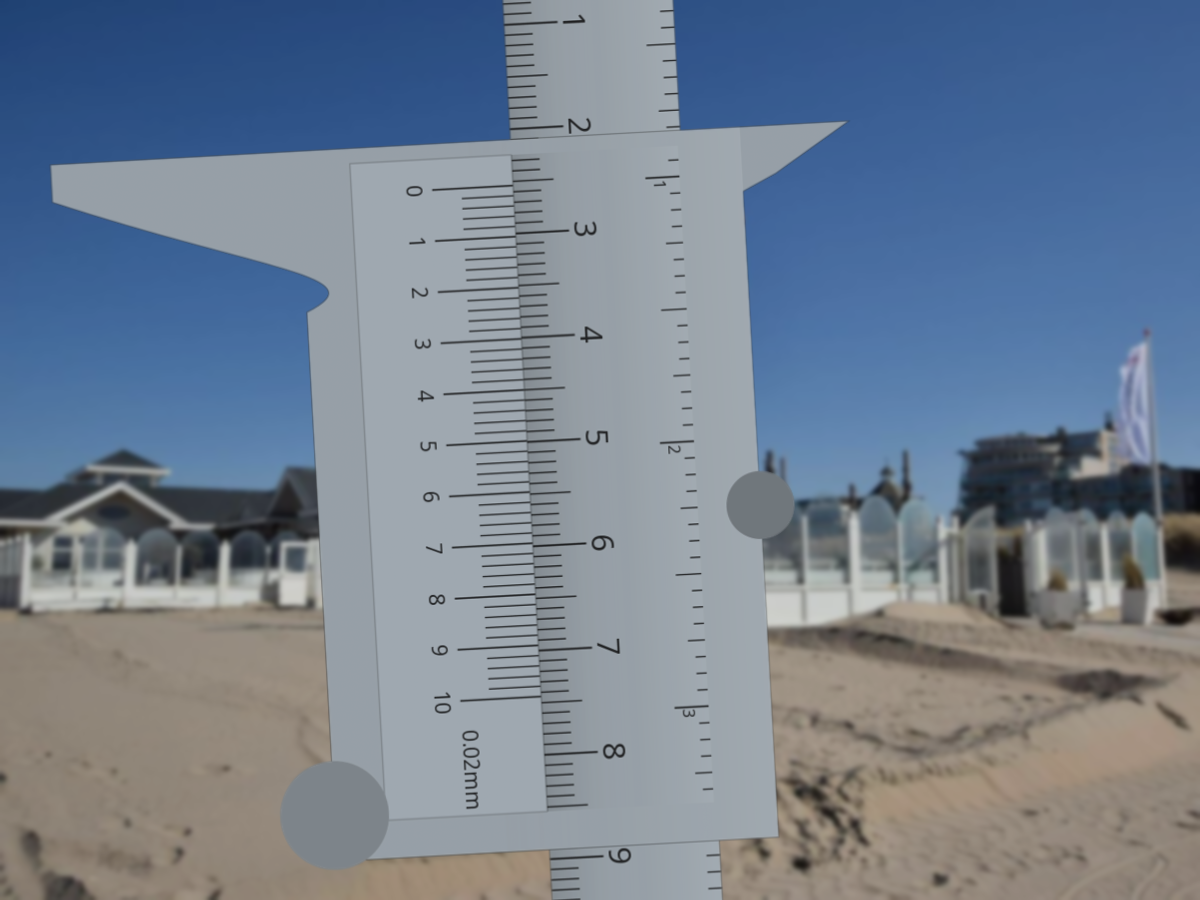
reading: 25.4 mm
